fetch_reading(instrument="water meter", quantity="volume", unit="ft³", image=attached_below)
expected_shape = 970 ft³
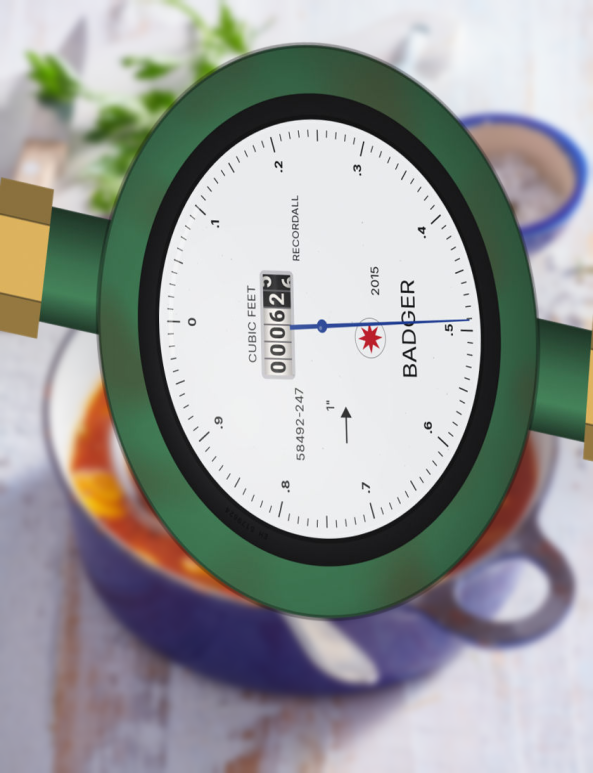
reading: 625.49 ft³
